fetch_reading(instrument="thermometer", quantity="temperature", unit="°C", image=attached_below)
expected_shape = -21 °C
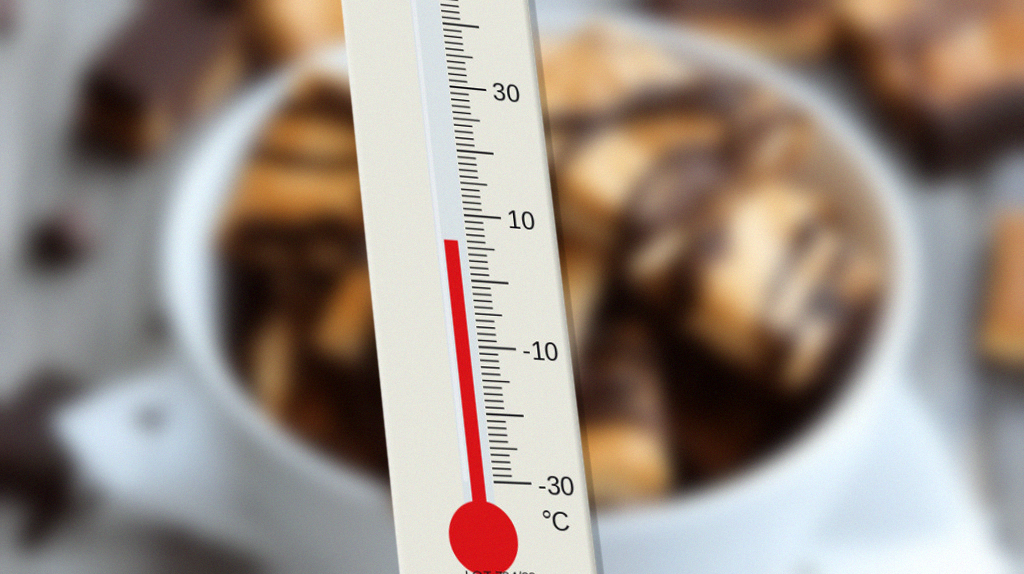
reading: 6 °C
